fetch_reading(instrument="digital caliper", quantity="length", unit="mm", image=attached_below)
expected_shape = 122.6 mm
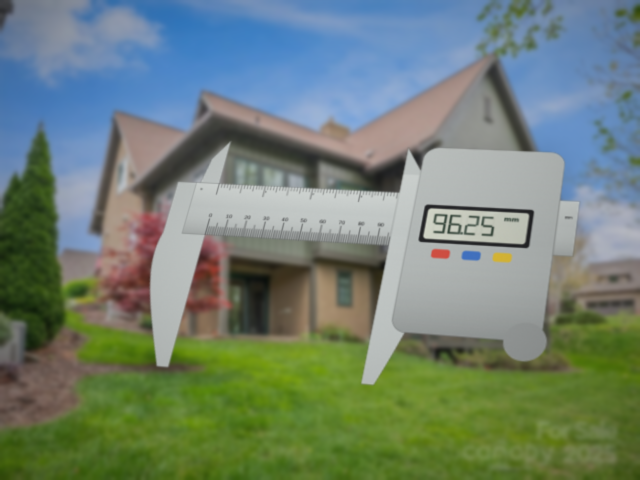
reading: 96.25 mm
